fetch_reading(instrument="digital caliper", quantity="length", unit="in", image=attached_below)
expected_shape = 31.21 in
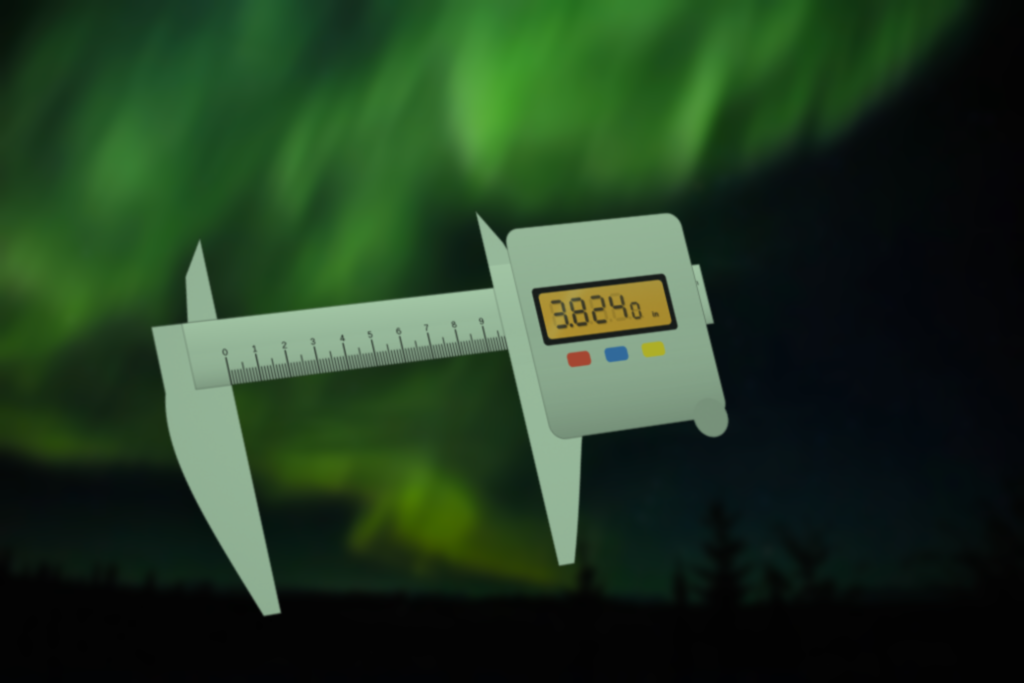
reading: 3.8240 in
